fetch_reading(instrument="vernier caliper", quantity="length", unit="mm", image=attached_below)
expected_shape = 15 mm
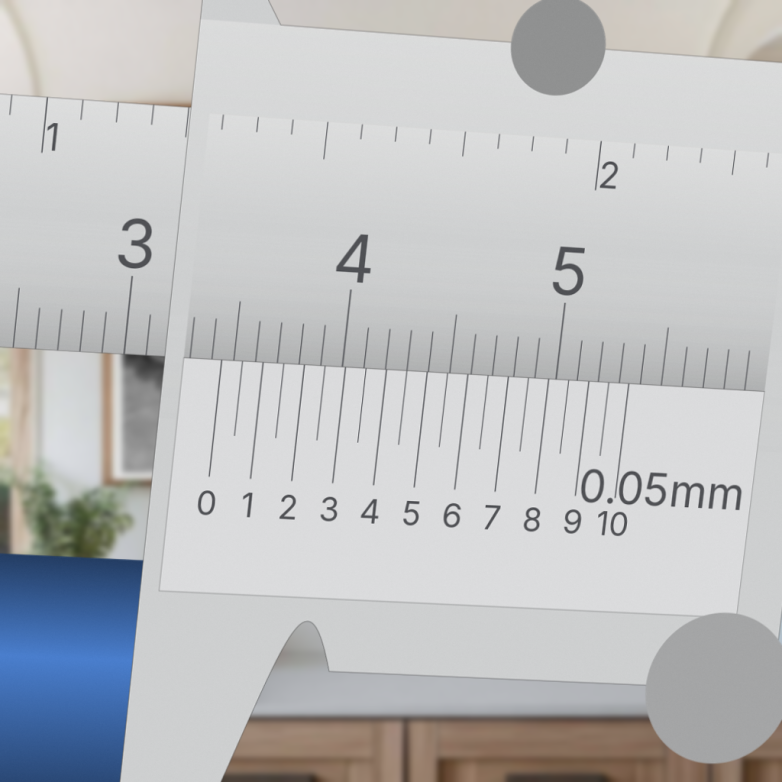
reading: 34.45 mm
